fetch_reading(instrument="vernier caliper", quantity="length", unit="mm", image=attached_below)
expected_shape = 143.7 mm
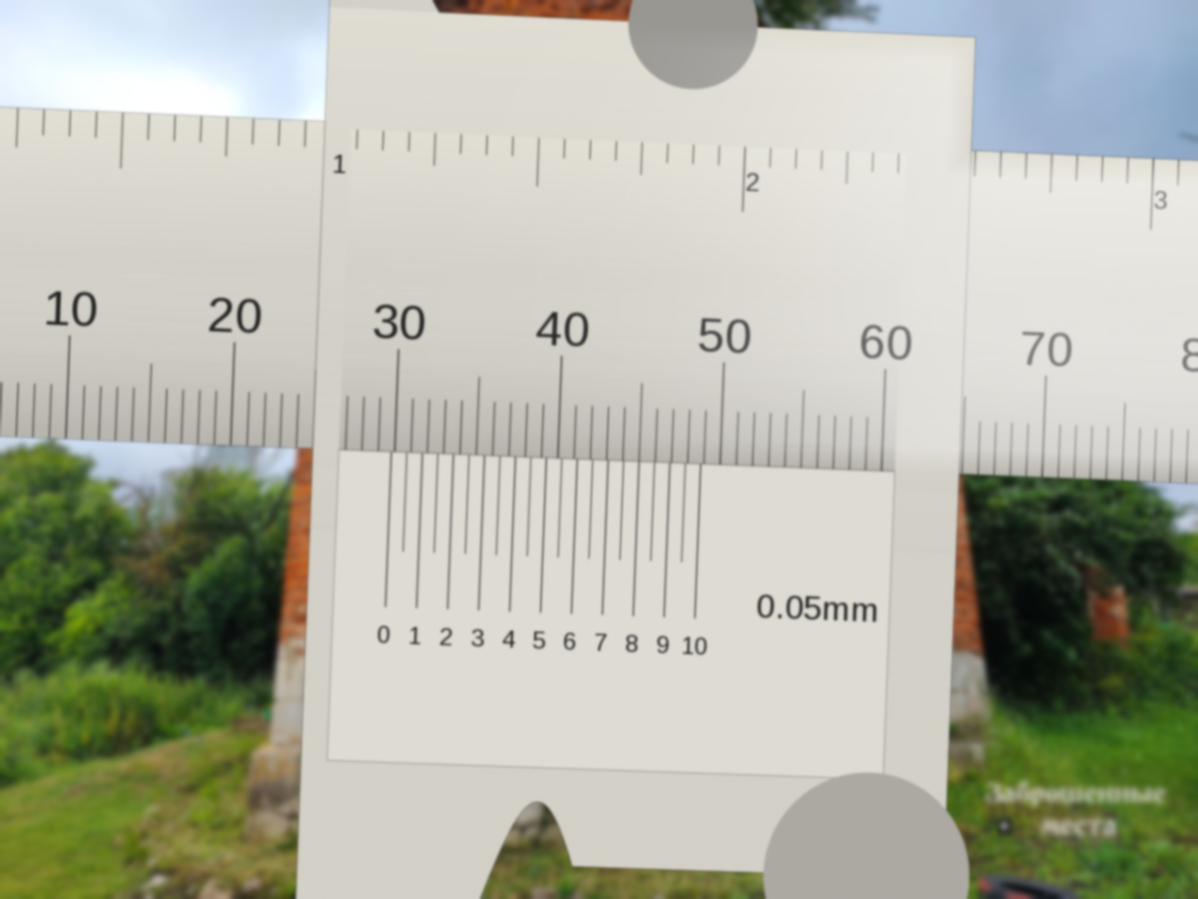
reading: 29.8 mm
